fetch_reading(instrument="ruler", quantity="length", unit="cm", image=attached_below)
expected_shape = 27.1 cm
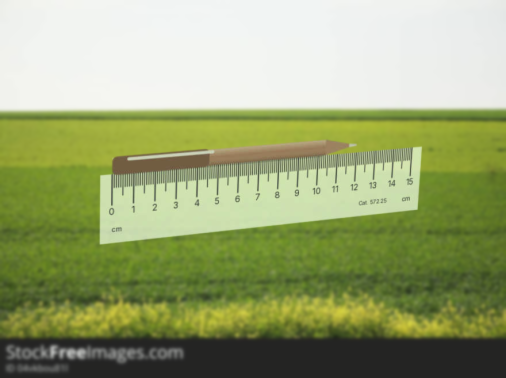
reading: 12 cm
